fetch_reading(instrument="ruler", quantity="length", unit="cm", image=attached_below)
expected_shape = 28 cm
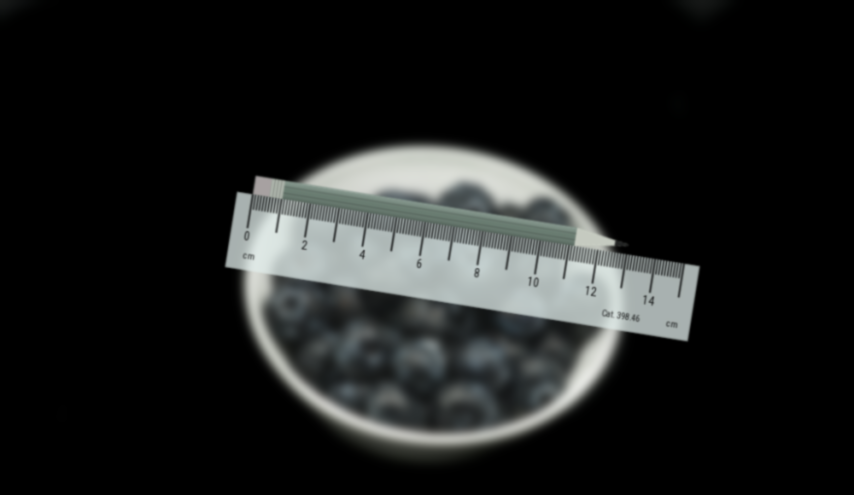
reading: 13 cm
